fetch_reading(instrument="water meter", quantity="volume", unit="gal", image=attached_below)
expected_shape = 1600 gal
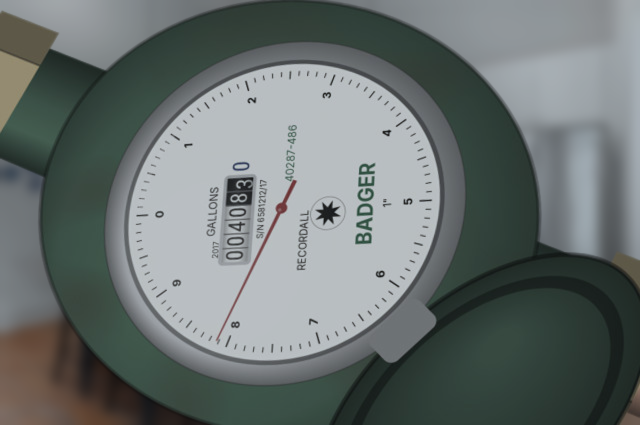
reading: 40828.1 gal
